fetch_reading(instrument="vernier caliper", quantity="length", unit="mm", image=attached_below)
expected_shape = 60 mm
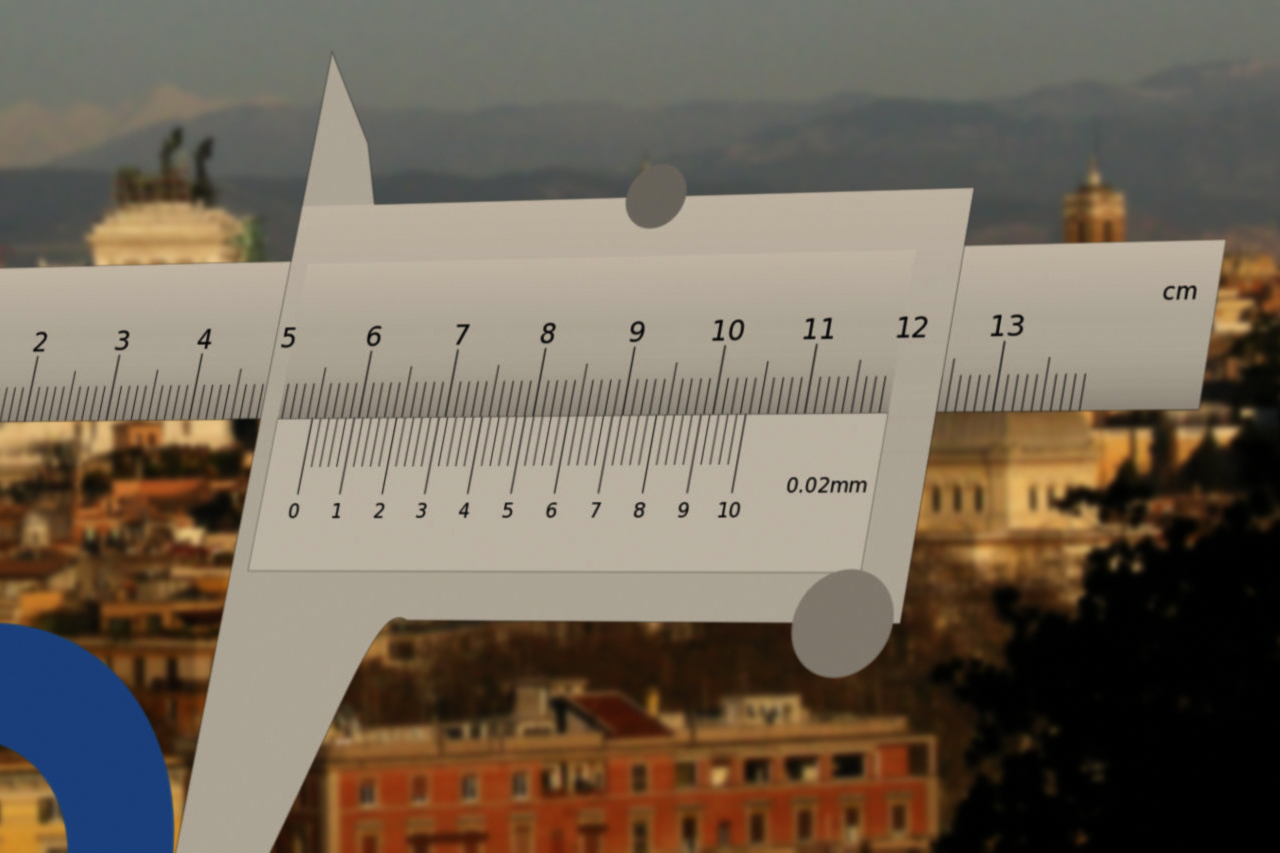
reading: 54.6 mm
